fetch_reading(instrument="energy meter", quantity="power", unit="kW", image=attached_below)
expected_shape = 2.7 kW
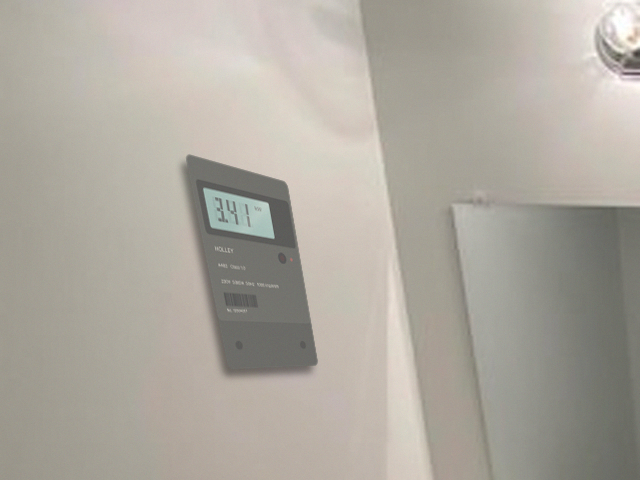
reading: 3.41 kW
